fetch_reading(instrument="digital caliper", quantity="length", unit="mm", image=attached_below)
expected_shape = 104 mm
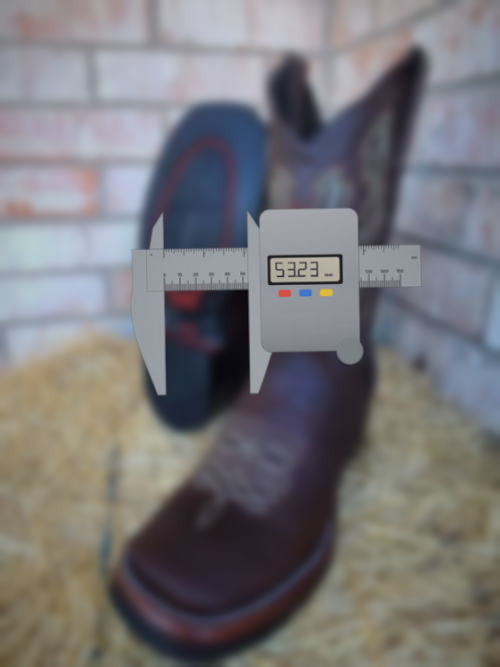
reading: 53.23 mm
